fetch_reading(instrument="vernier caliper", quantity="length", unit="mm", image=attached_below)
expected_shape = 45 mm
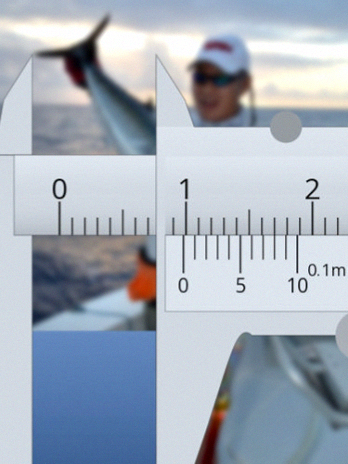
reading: 9.8 mm
